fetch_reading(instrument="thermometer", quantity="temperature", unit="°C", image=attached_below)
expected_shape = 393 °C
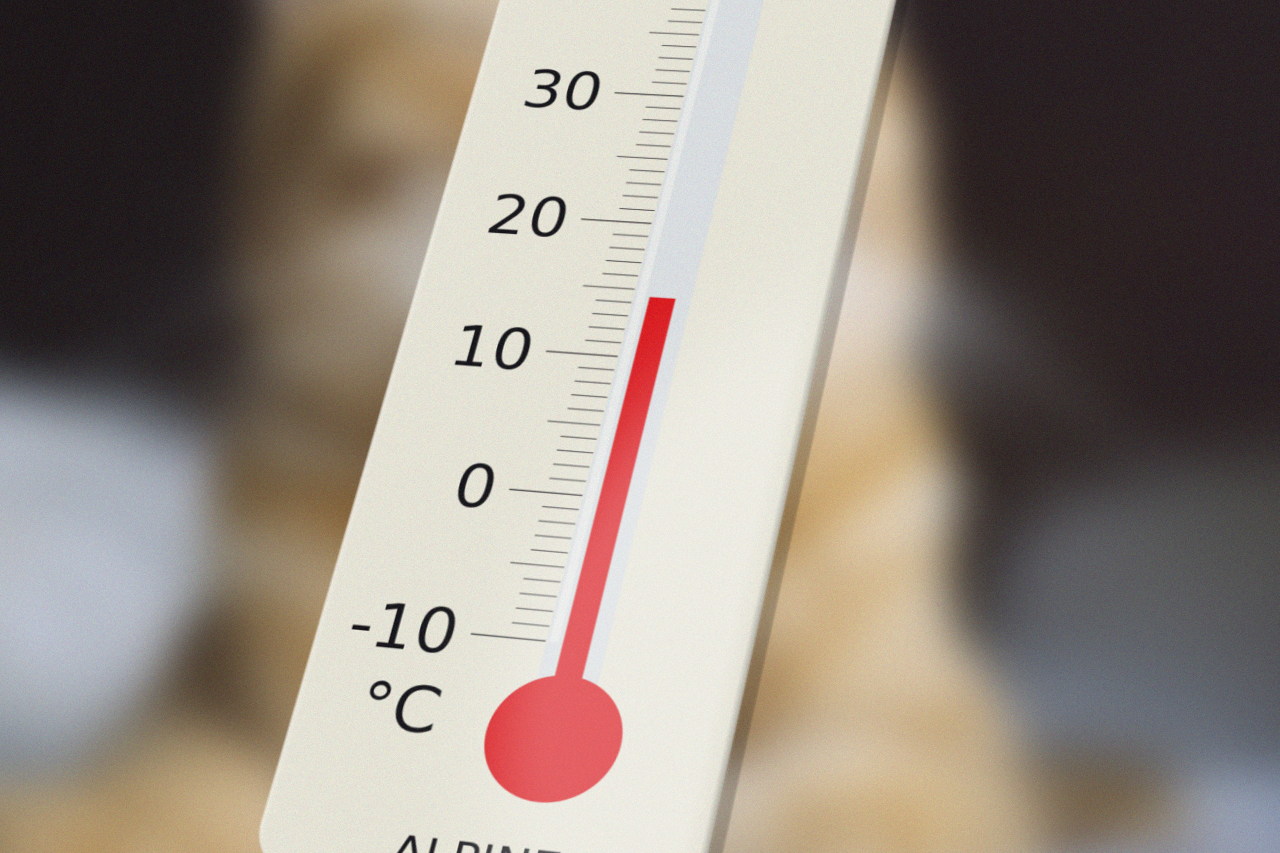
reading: 14.5 °C
